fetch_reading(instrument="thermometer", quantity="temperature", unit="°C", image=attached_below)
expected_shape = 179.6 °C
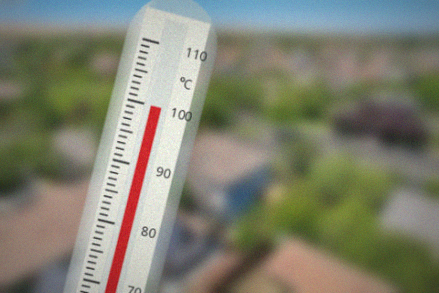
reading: 100 °C
